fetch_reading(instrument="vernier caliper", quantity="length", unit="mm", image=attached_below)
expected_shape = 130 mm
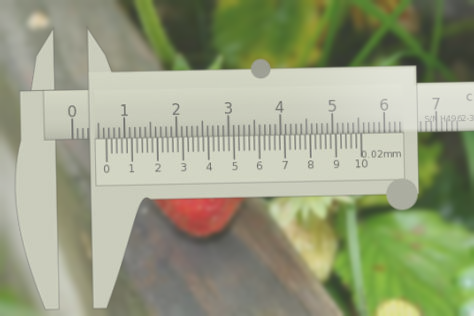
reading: 6.5 mm
